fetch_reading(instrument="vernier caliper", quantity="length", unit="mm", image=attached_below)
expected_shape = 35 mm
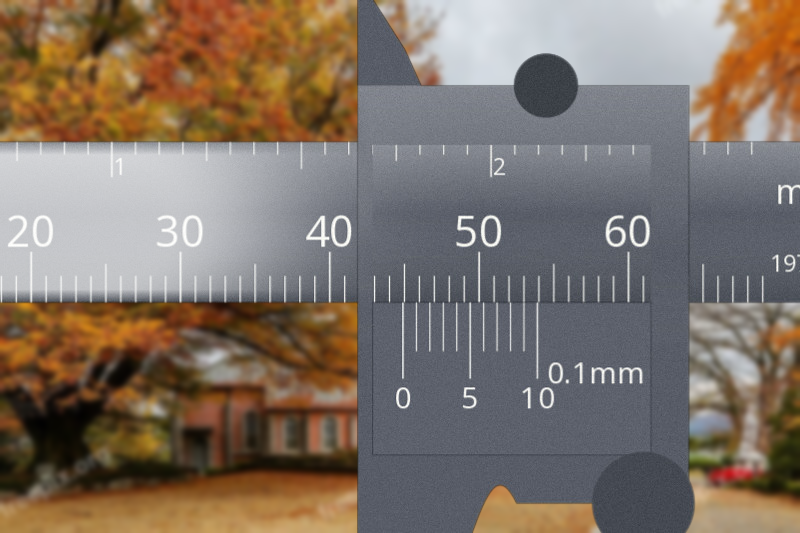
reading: 44.9 mm
